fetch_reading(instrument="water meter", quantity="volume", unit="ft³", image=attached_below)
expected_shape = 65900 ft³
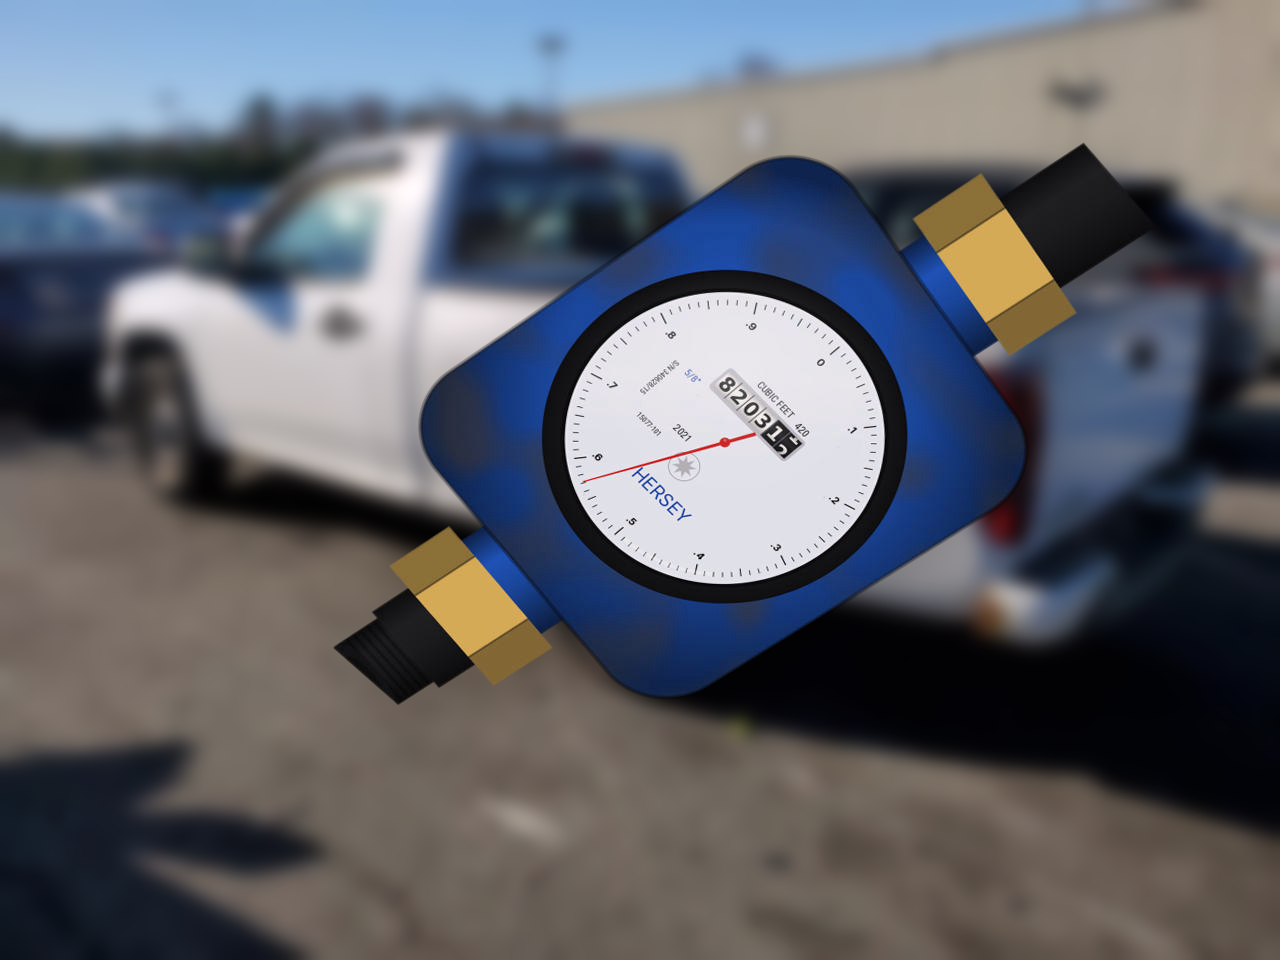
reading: 820311.57 ft³
